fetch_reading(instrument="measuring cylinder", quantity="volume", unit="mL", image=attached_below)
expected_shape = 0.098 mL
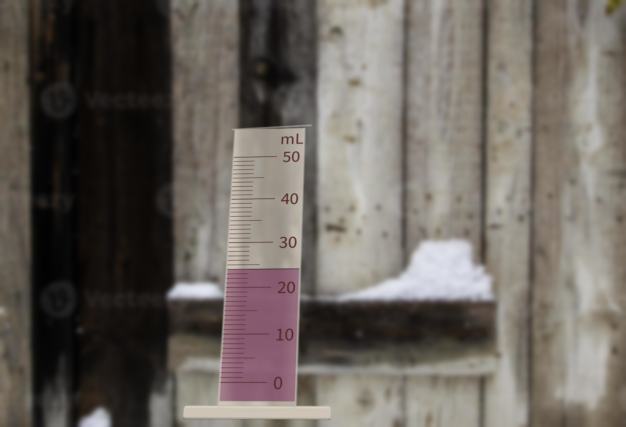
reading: 24 mL
